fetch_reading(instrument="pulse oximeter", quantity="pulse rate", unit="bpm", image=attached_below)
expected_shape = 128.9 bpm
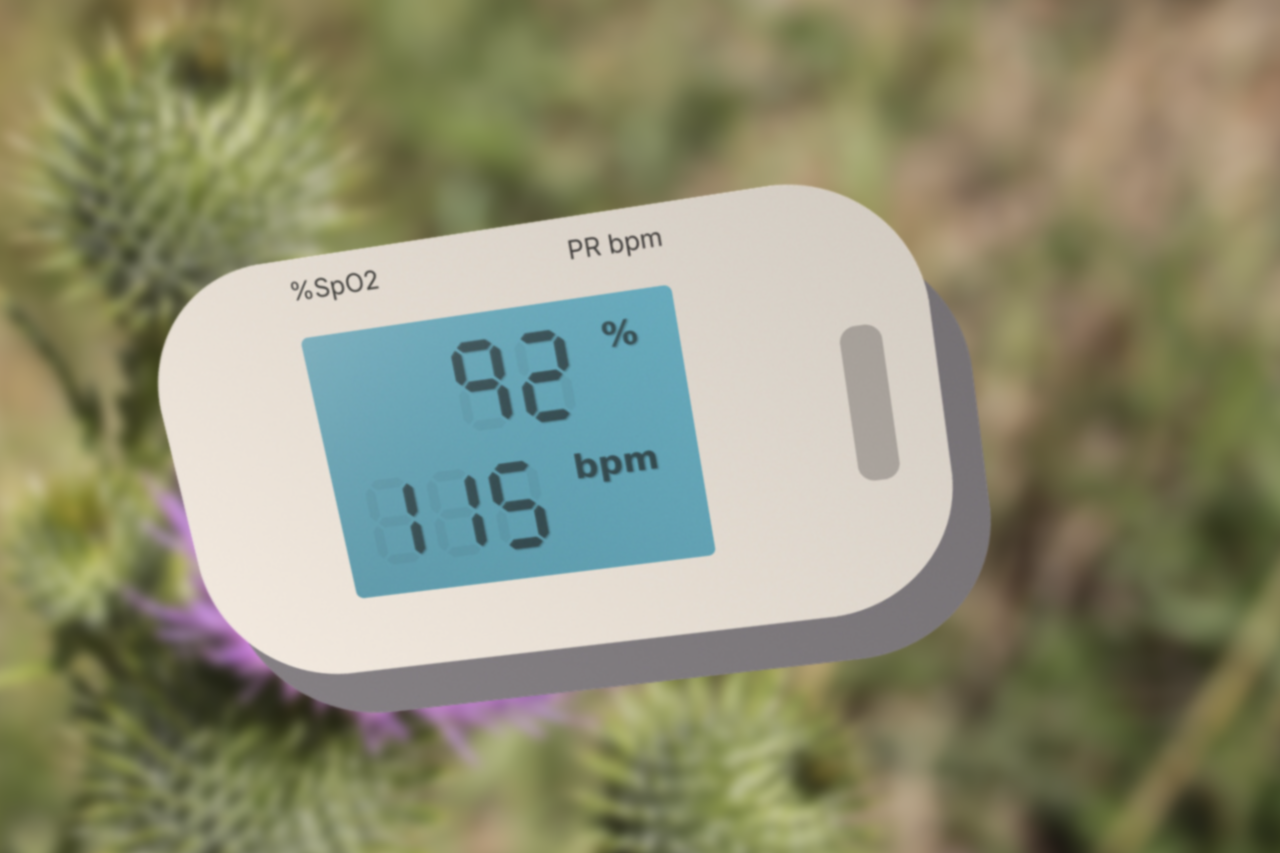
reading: 115 bpm
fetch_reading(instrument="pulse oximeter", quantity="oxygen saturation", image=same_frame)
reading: 92 %
